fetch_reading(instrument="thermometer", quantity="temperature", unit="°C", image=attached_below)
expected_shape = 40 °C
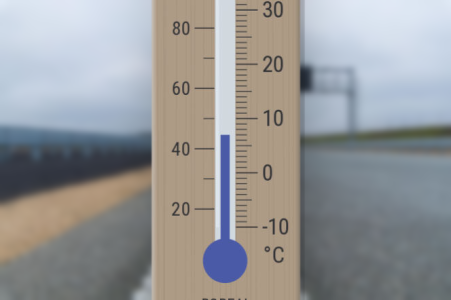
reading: 7 °C
